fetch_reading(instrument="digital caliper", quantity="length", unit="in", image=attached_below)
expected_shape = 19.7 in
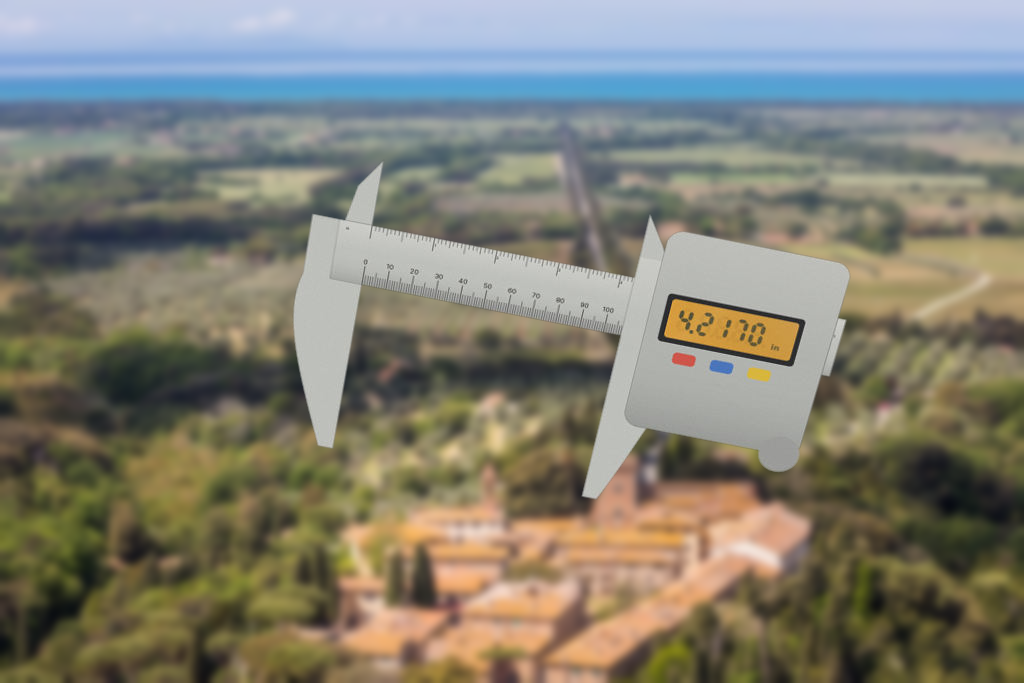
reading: 4.2170 in
